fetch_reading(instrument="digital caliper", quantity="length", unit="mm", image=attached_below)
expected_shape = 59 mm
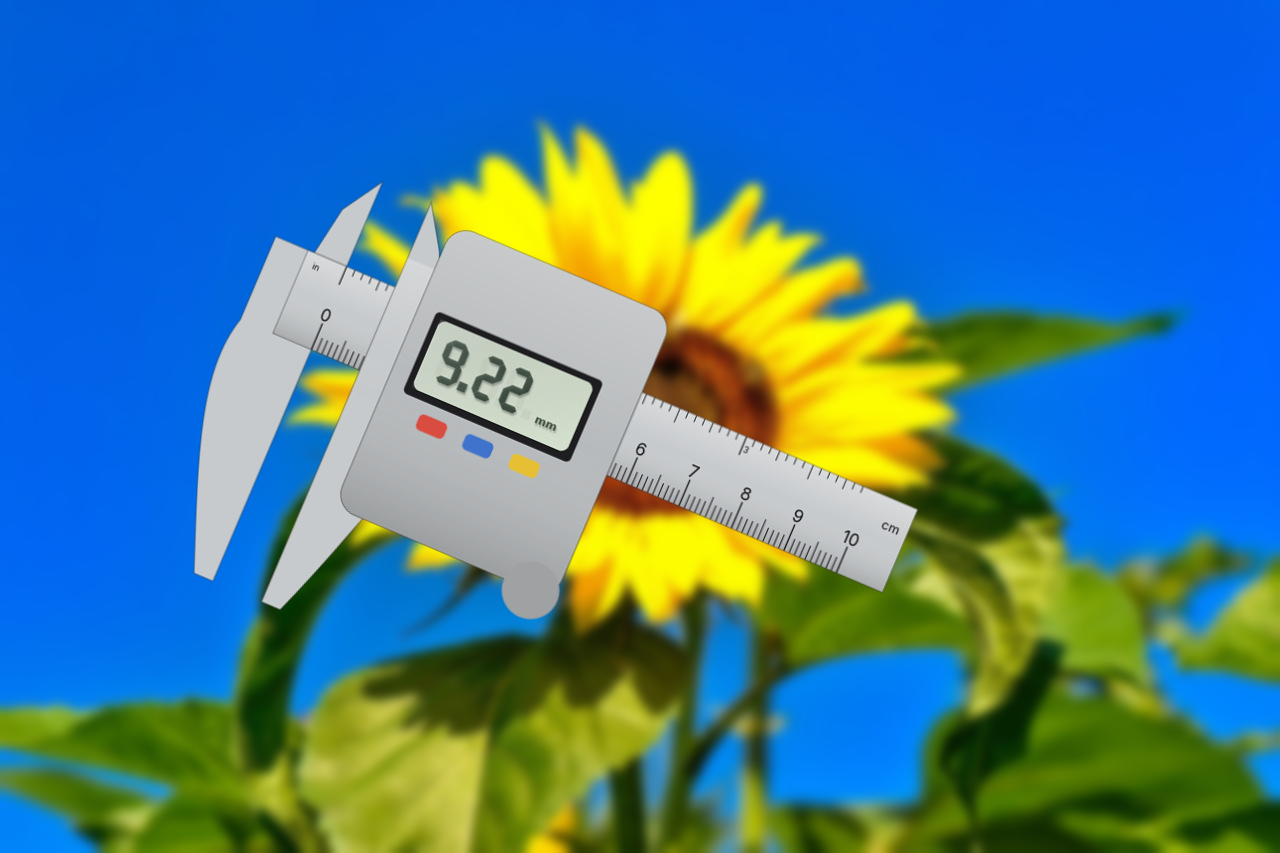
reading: 9.22 mm
